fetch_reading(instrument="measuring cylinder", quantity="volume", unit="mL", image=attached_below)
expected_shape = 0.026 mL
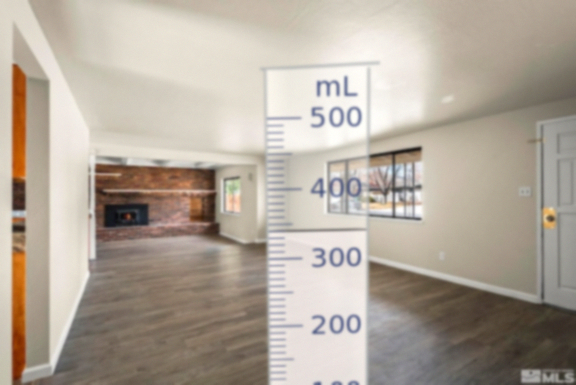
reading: 340 mL
